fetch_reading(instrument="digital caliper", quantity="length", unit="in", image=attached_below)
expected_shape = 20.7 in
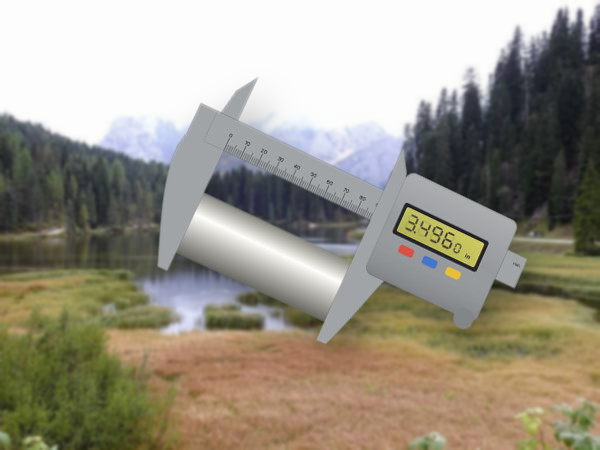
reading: 3.4960 in
